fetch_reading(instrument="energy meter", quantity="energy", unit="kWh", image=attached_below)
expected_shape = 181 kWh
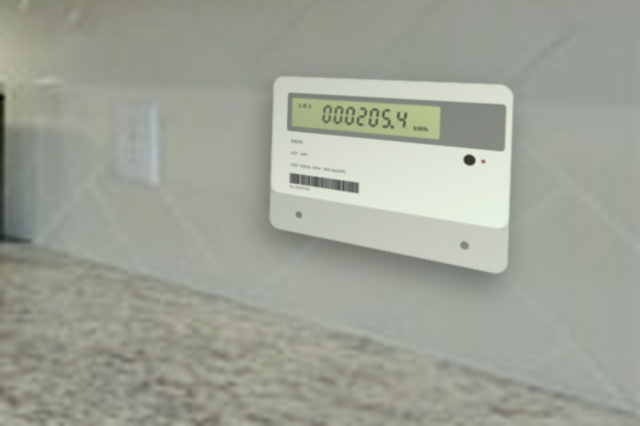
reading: 205.4 kWh
